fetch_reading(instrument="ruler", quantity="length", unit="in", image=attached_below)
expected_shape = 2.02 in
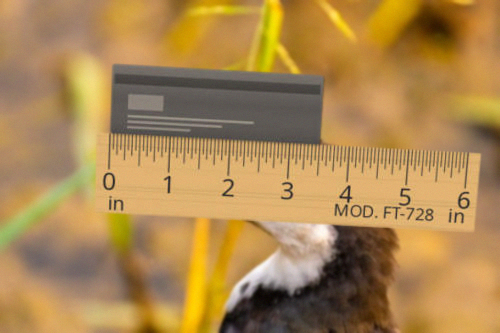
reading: 3.5 in
